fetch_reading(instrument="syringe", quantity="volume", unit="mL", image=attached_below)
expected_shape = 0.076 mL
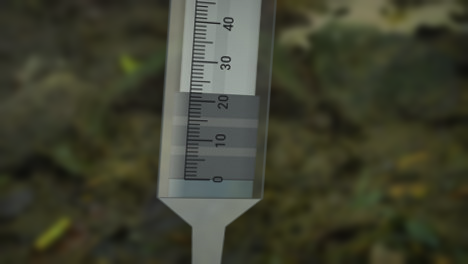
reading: 0 mL
